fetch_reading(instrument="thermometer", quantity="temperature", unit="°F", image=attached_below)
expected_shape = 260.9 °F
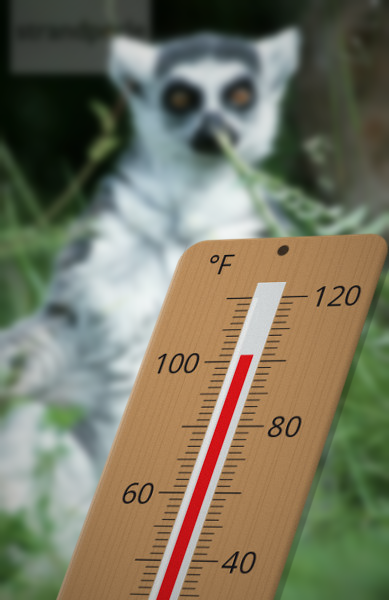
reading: 102 °F
